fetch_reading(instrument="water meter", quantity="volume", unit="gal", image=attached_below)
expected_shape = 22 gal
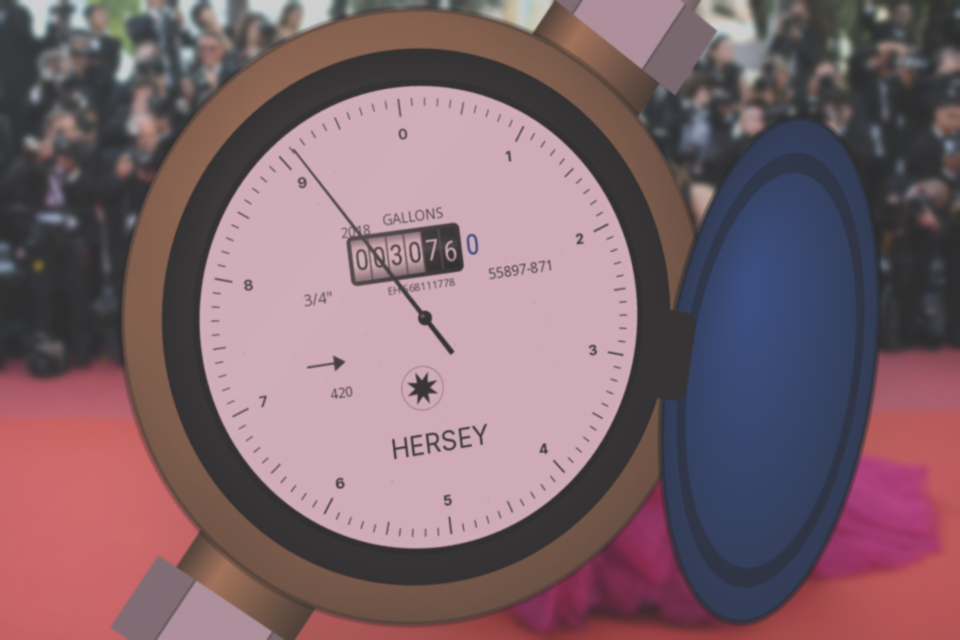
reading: 30759.1 gal
